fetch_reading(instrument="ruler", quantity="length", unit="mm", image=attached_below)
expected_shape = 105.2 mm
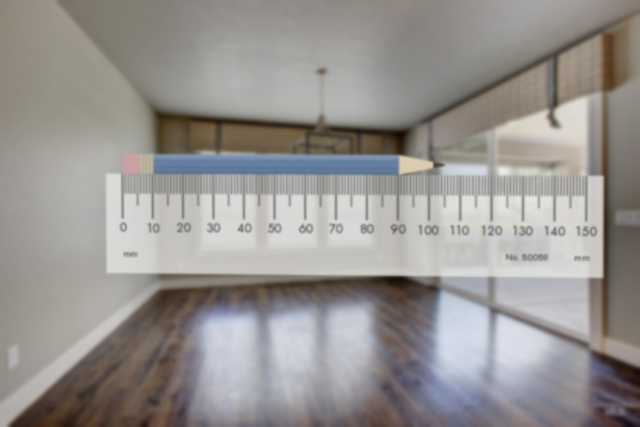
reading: 105 mm
